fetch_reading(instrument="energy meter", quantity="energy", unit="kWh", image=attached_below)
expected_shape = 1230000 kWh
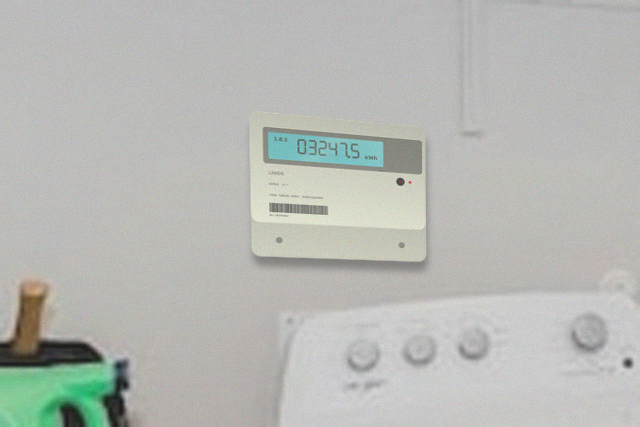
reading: 3247.5 kWh
